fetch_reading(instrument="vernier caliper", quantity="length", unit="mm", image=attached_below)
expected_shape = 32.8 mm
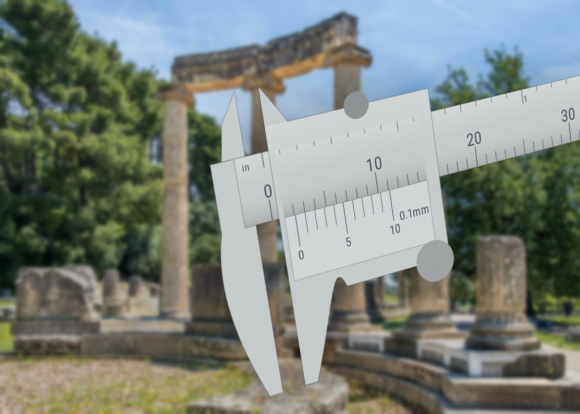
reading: 2.1 mm
